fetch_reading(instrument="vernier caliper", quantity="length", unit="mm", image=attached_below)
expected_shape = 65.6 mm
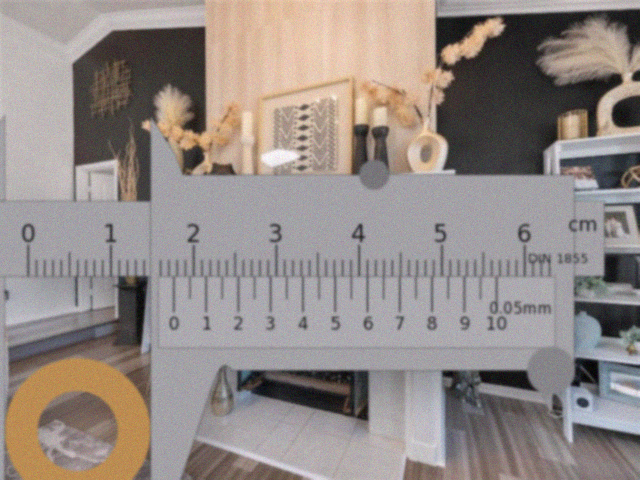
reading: 17.6 mm
